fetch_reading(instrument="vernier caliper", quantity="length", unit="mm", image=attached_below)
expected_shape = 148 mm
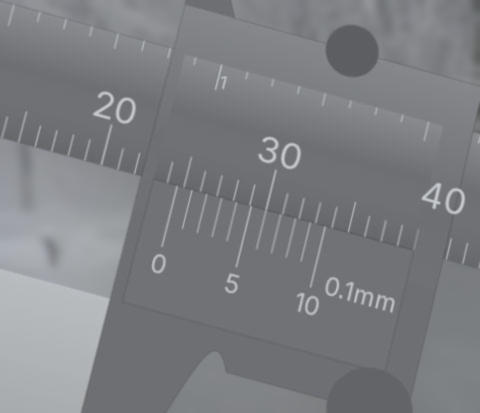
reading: 24.6 mm
